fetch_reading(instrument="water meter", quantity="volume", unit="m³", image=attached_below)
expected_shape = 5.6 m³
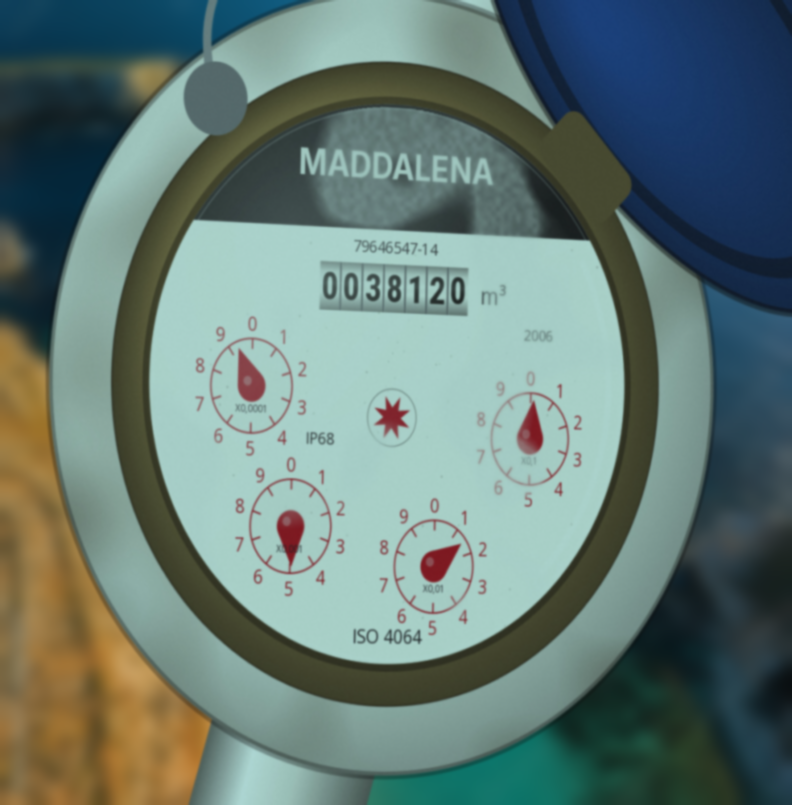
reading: 38120.0149 m³
